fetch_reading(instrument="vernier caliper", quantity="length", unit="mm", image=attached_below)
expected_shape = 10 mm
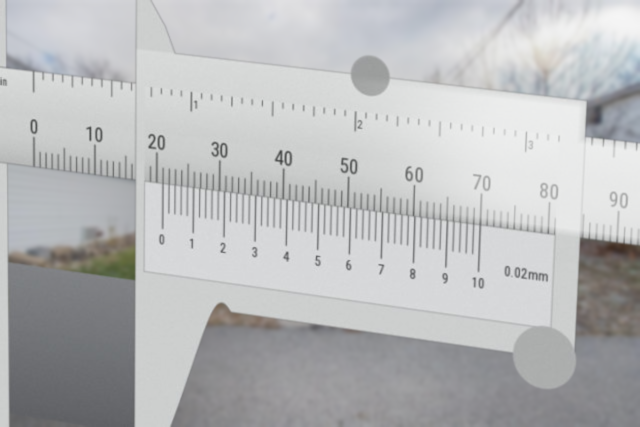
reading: 21.0 mm
